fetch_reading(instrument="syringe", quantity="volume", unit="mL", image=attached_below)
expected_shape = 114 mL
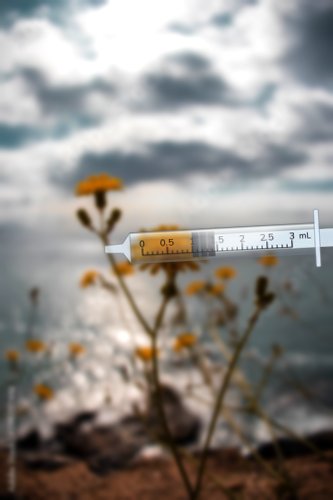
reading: 1 mL
